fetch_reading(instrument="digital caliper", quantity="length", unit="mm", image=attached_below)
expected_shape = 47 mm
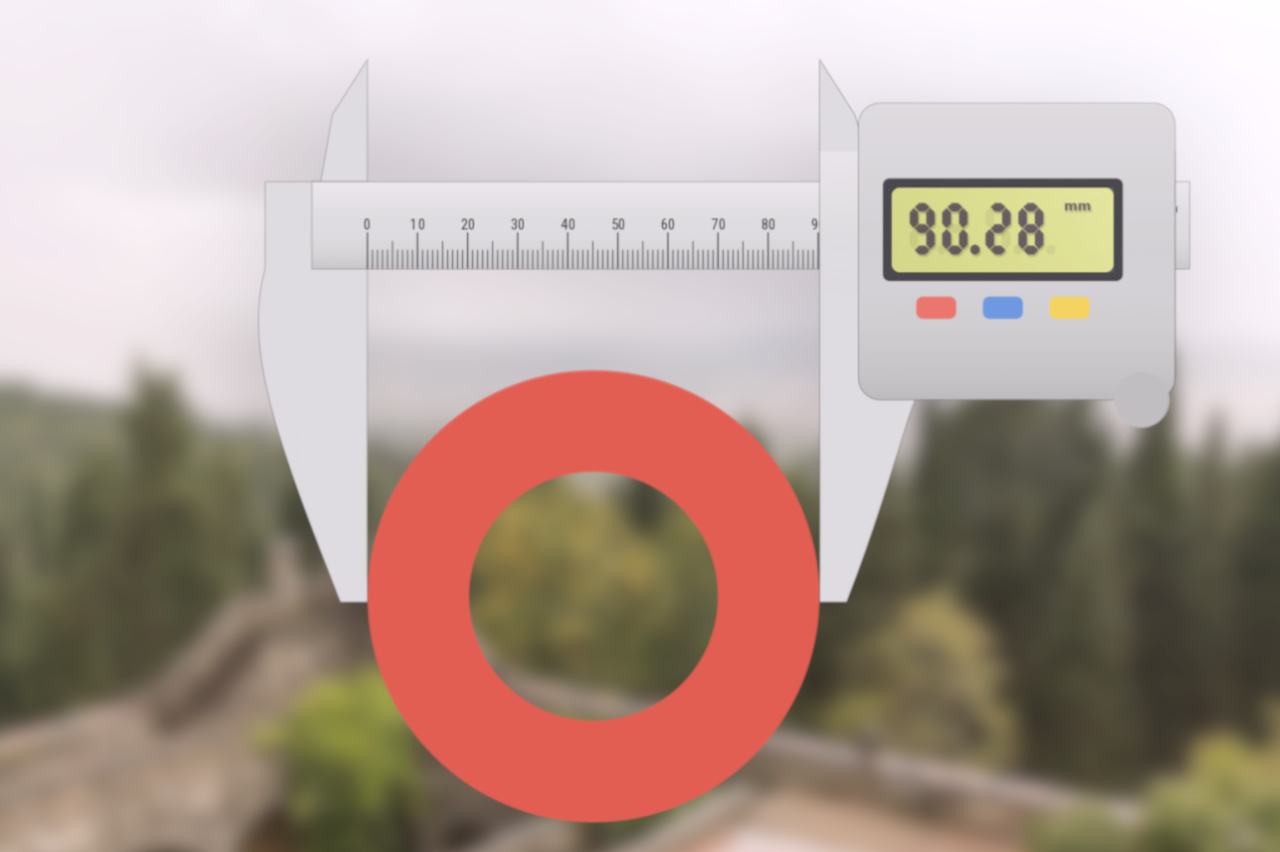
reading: 90.28 mm
